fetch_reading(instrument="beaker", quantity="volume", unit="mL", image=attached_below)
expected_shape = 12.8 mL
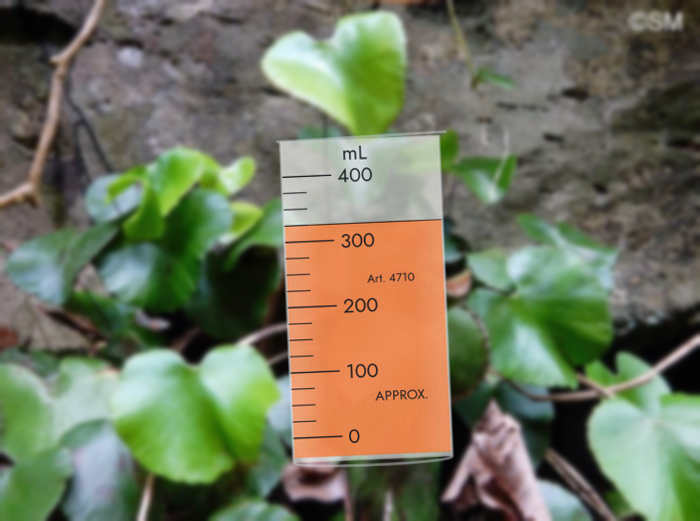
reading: 325 mL
